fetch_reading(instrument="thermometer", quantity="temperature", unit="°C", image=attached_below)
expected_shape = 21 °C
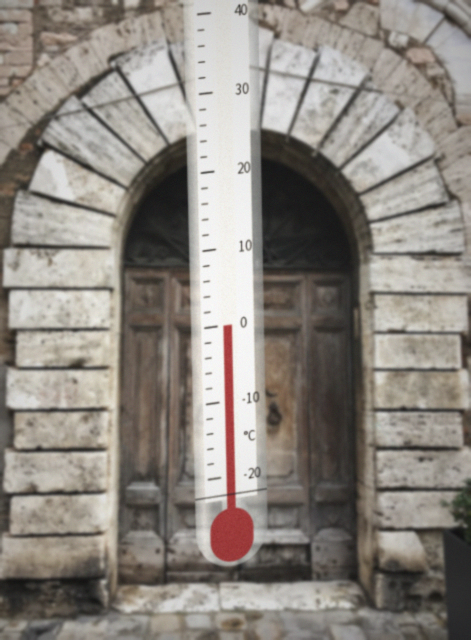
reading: 0 °C
